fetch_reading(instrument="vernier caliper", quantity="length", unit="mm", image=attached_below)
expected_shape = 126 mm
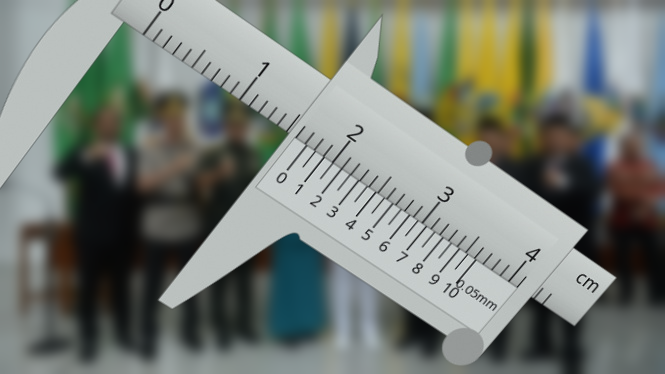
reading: 17.2 mm
